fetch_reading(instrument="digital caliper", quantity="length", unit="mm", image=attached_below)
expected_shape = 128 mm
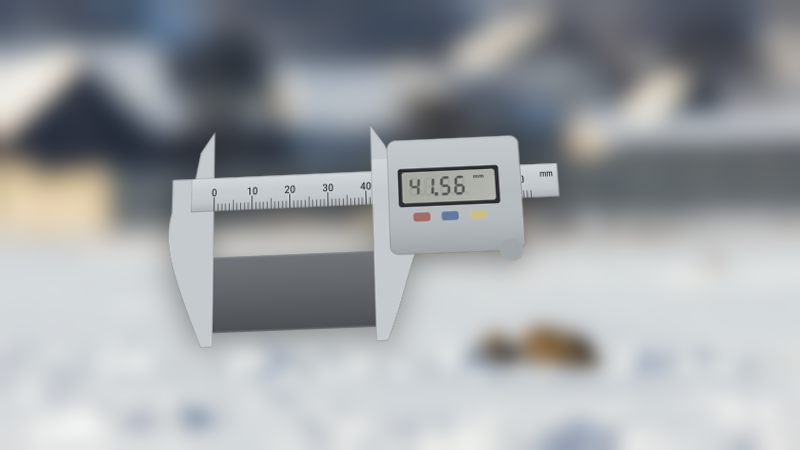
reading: 41.56 mm
